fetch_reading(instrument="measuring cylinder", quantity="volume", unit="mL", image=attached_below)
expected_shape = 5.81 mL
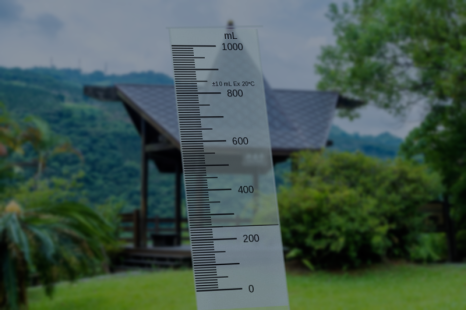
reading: 250 mL
